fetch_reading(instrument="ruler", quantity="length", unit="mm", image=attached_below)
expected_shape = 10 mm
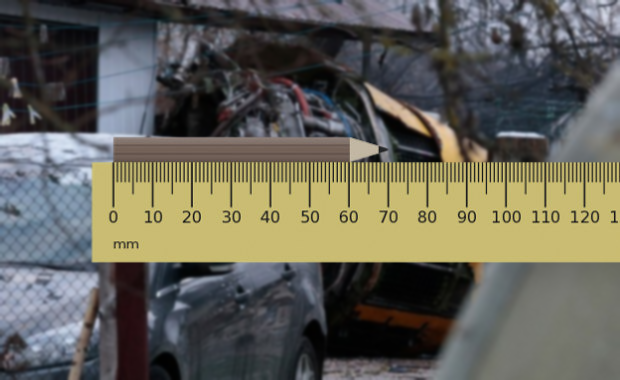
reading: 70 mm
